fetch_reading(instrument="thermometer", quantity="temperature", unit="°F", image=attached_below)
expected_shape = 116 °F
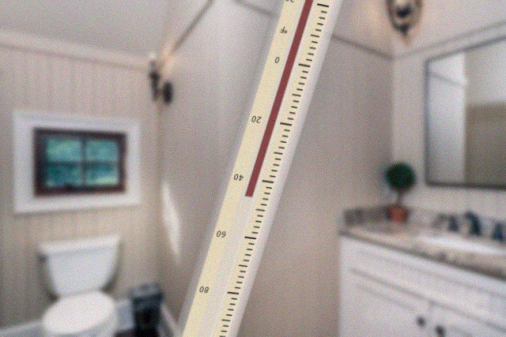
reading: 46 °F
